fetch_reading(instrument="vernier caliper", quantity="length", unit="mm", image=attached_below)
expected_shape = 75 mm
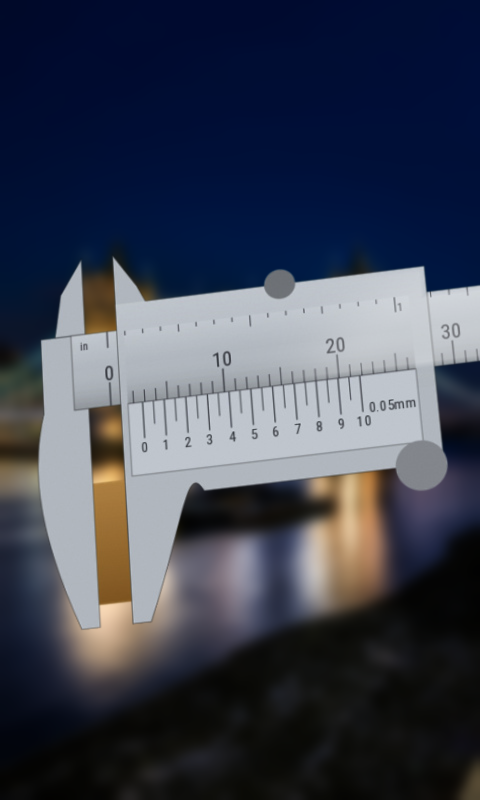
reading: 2.8 mm
